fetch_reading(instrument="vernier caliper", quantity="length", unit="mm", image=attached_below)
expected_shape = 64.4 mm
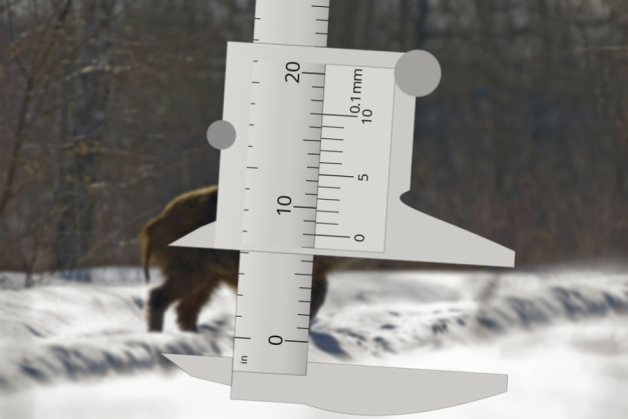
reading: 8.0 mm
